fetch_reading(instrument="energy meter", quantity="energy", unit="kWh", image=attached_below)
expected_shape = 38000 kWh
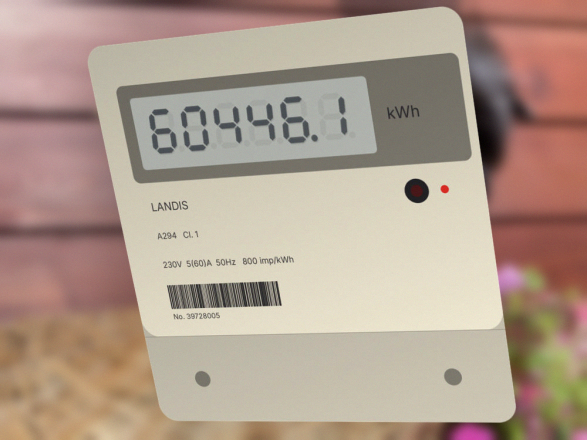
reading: 60446.1 kWh
